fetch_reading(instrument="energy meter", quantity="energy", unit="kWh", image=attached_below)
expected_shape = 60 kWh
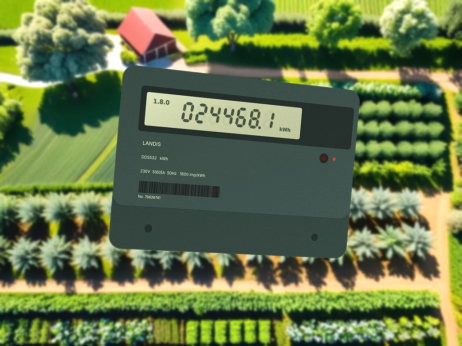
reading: 24468.1 kWh
